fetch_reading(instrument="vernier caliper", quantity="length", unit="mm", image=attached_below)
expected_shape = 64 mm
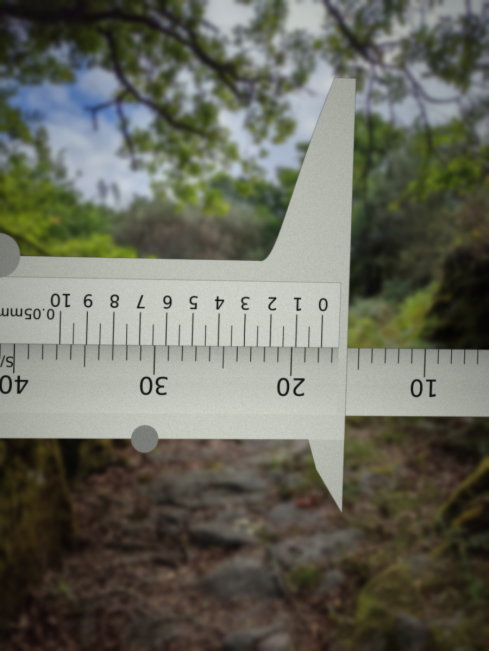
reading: 17.8 mm
